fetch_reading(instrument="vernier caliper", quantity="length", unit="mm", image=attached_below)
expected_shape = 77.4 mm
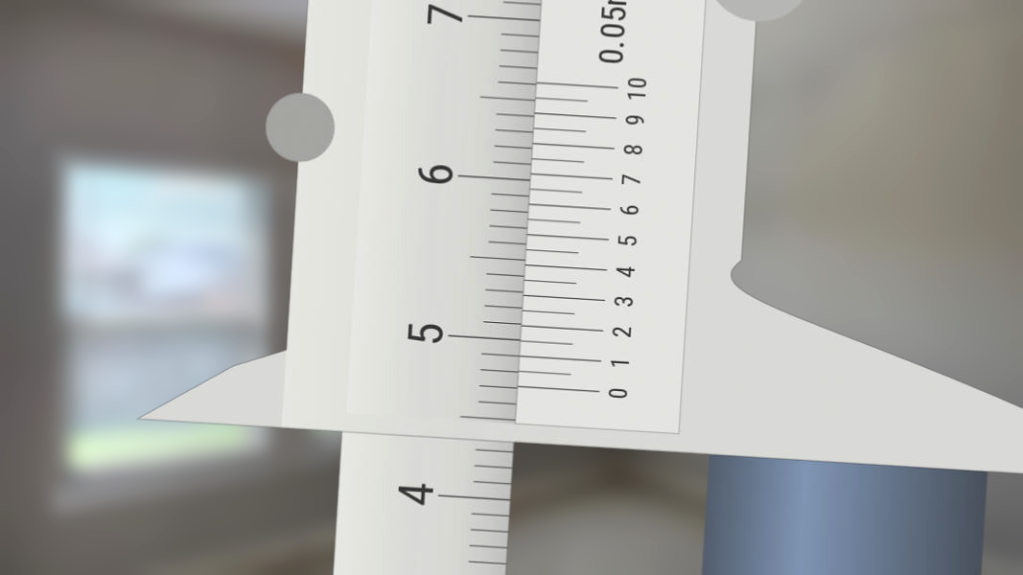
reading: 47.1 mm
